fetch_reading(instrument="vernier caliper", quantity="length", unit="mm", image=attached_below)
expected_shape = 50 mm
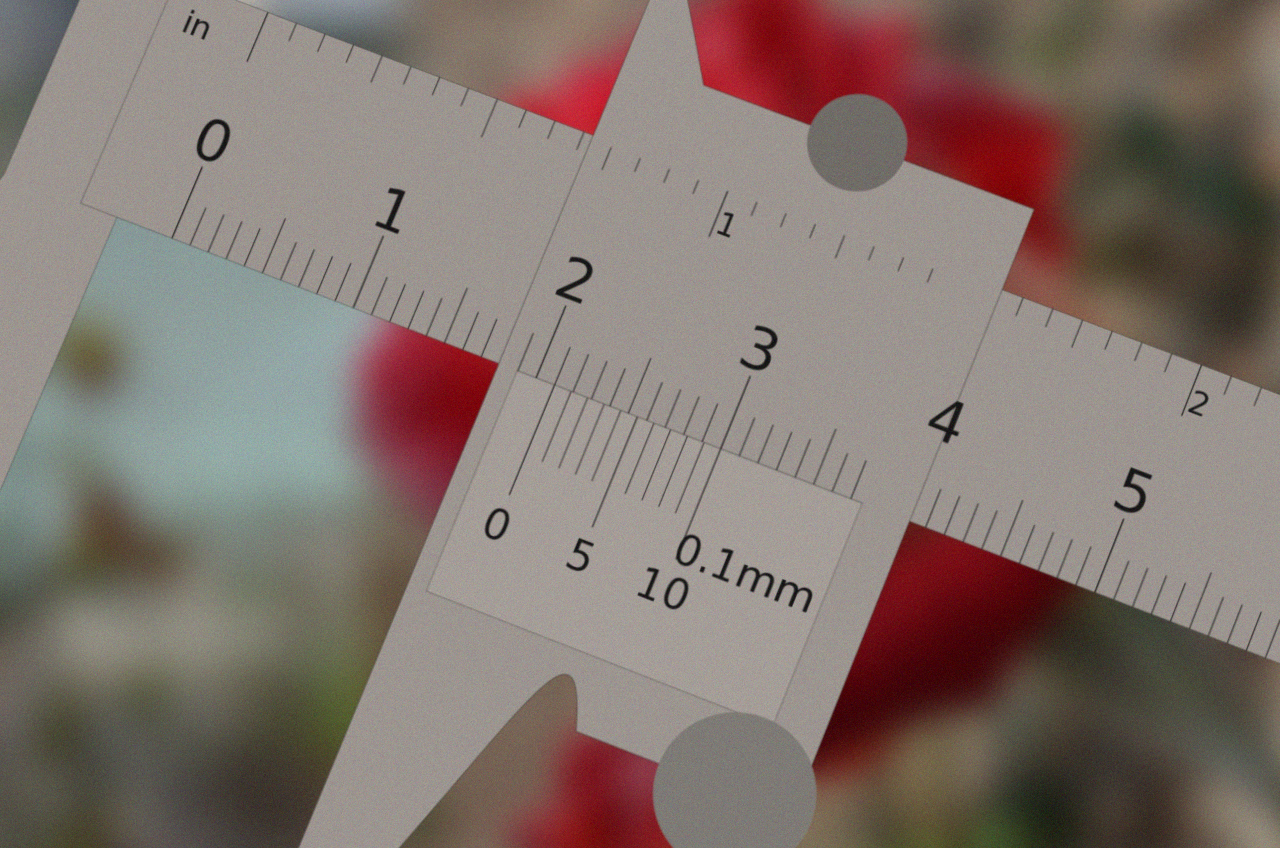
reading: 21.0 mm
